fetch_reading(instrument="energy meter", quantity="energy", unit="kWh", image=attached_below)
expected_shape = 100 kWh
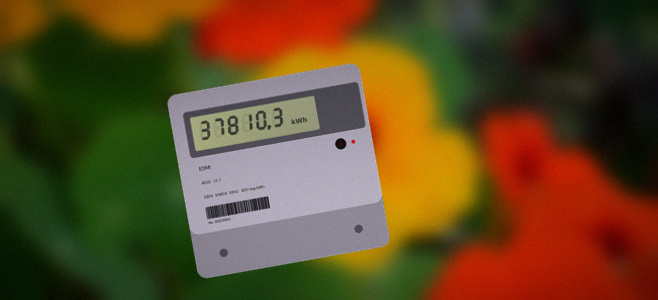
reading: 37810.3 kWh
